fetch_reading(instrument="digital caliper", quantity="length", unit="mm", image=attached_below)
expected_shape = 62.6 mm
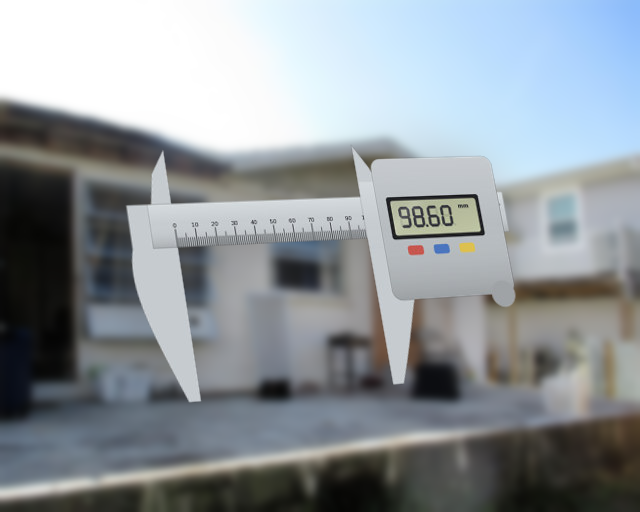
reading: 98.60 mm
